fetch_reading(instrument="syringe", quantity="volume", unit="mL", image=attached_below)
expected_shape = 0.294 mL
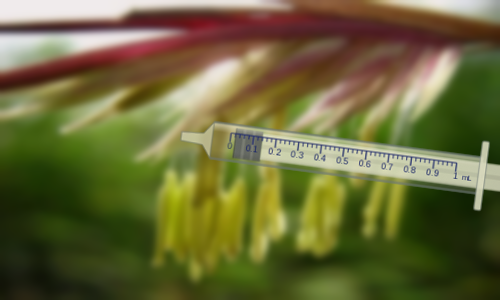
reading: 0.02 mL
